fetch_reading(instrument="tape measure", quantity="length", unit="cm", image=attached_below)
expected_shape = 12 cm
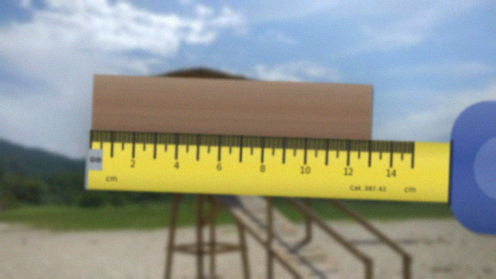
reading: 13 cm
